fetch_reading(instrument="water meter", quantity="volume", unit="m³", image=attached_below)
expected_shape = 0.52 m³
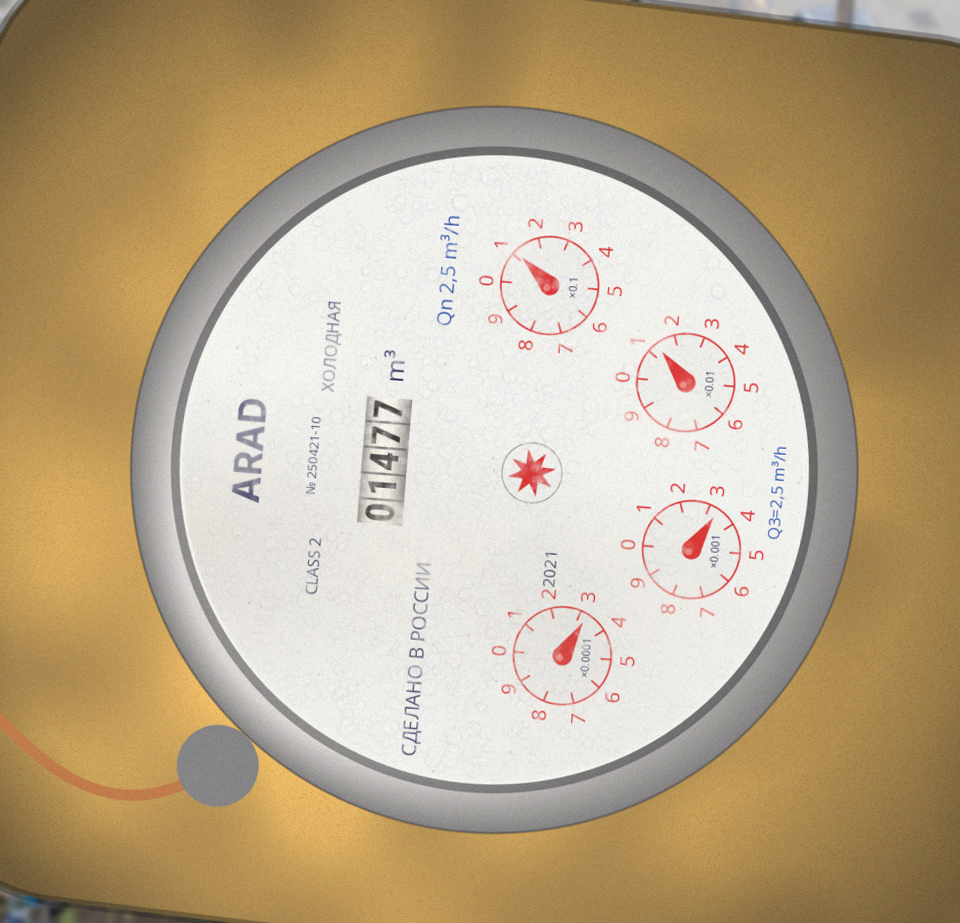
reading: 1477.1133 m³
